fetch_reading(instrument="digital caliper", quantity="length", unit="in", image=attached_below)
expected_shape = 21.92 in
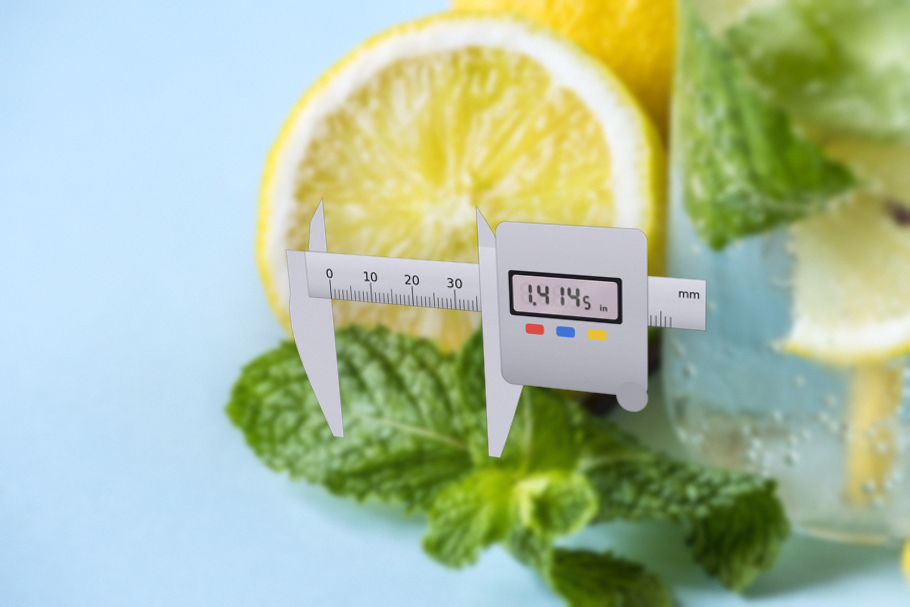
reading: 1.4145 in
